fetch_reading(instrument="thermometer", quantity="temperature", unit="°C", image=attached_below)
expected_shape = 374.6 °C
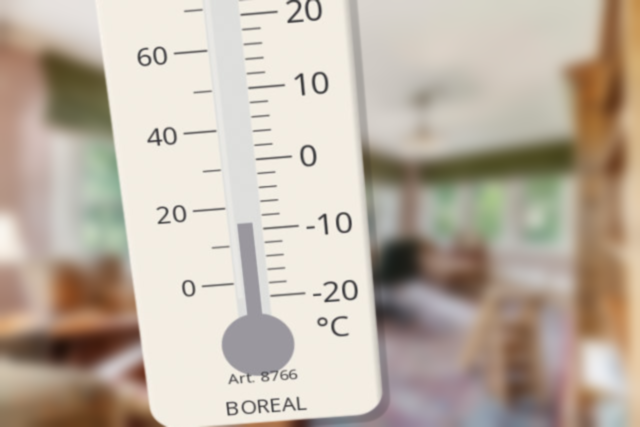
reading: -9 °C
